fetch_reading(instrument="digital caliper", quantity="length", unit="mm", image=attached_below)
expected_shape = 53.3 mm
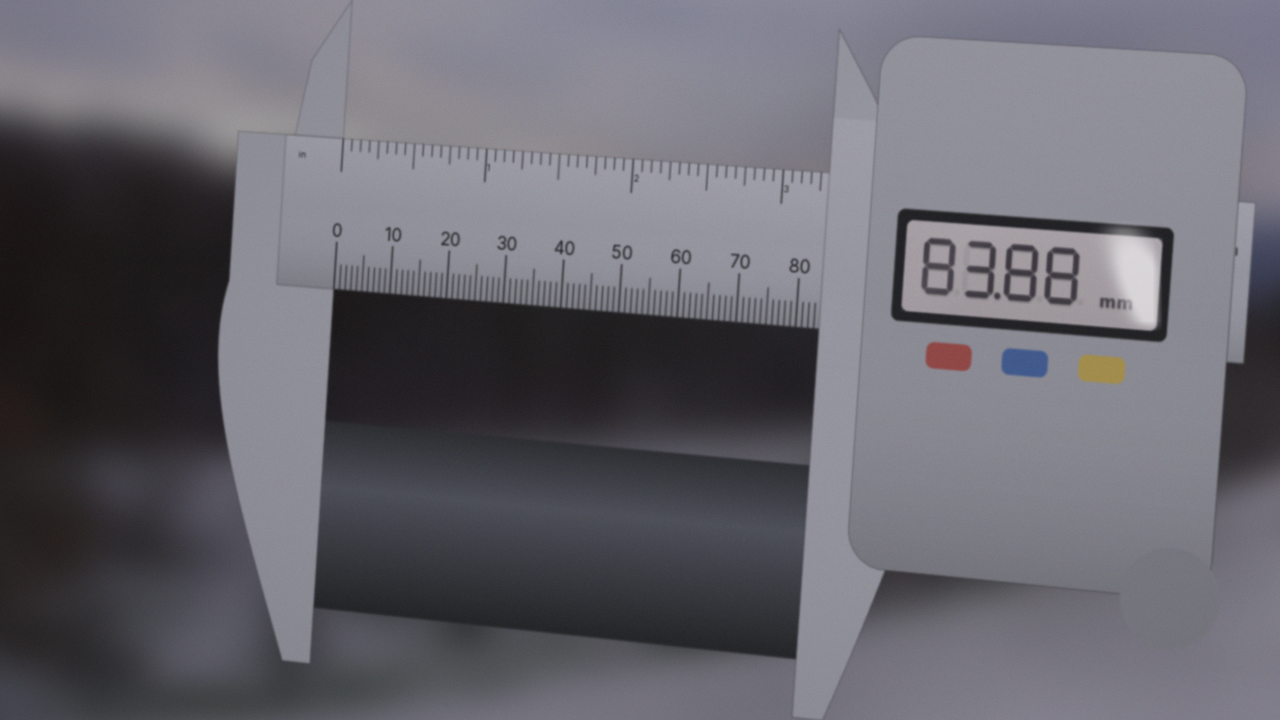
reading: 83.88 mm
